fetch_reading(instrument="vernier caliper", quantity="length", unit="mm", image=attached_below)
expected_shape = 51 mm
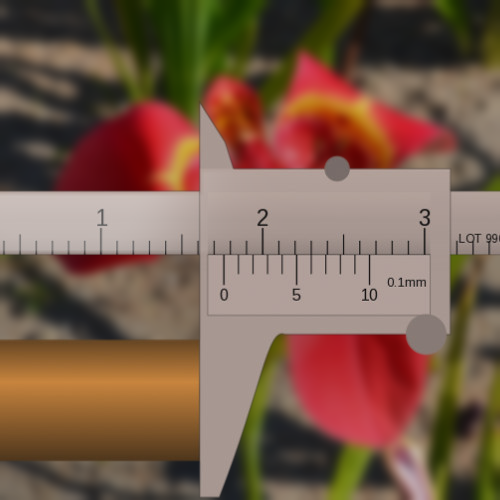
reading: 17.6 mm
